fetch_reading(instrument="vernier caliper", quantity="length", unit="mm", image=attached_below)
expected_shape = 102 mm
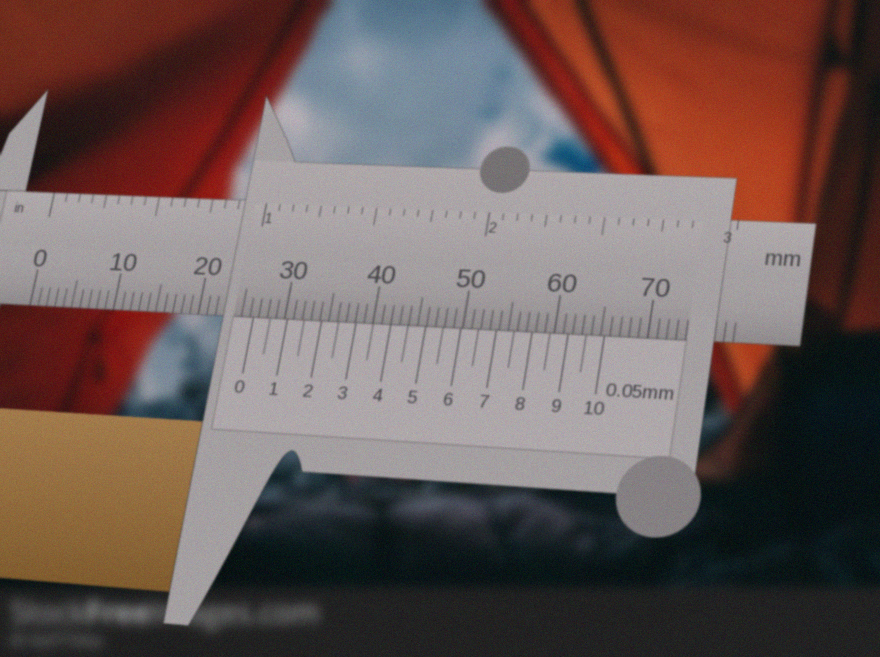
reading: 26.4 mm
